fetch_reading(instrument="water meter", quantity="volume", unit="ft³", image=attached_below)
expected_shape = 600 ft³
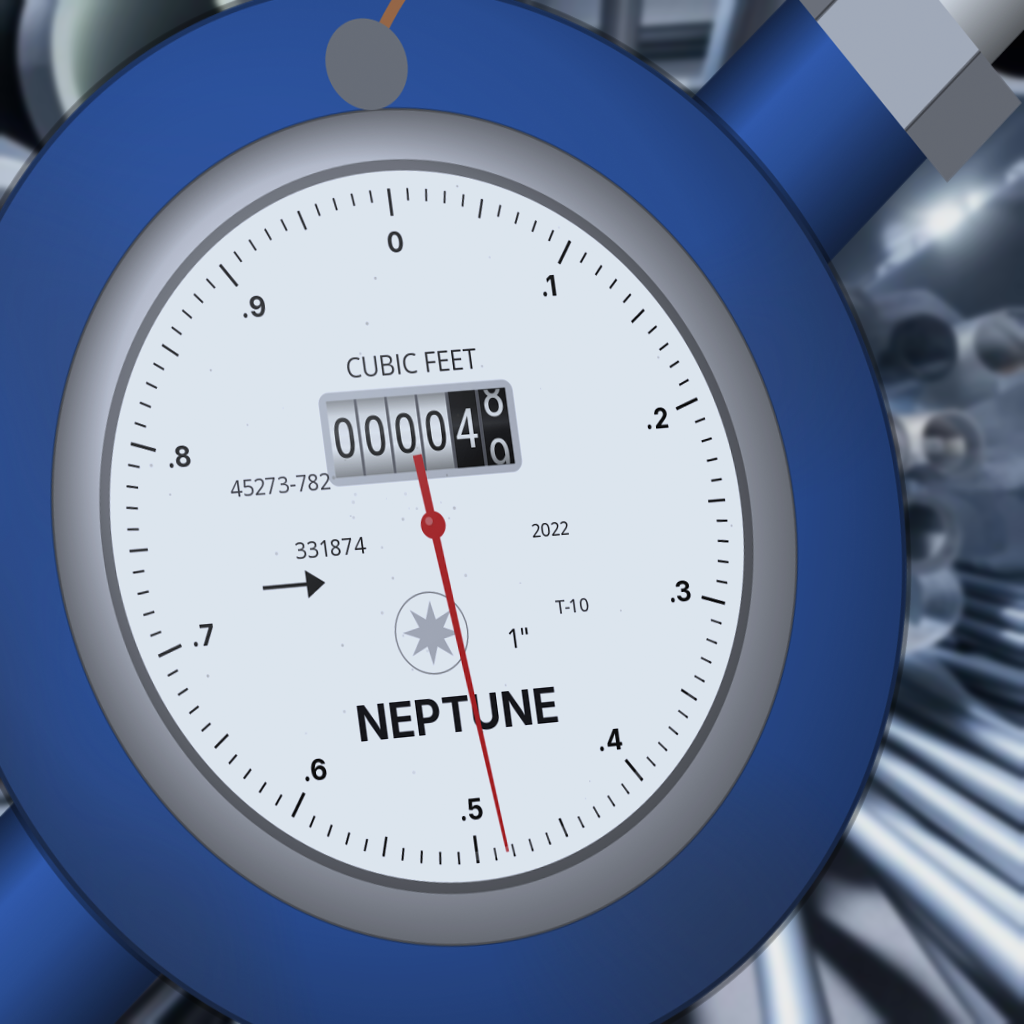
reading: 48.48 ft³
